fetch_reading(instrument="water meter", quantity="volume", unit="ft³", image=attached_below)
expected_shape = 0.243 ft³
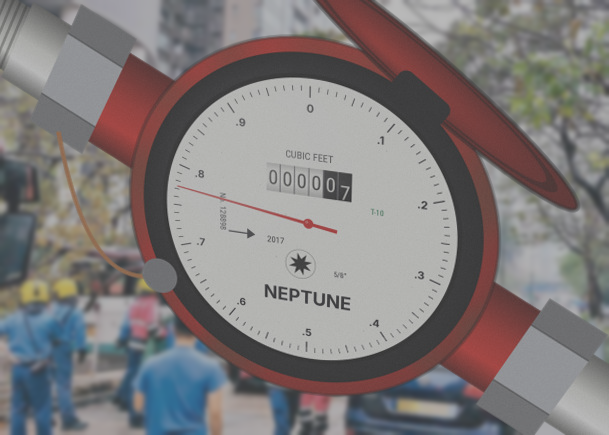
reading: 6.77 ft³
